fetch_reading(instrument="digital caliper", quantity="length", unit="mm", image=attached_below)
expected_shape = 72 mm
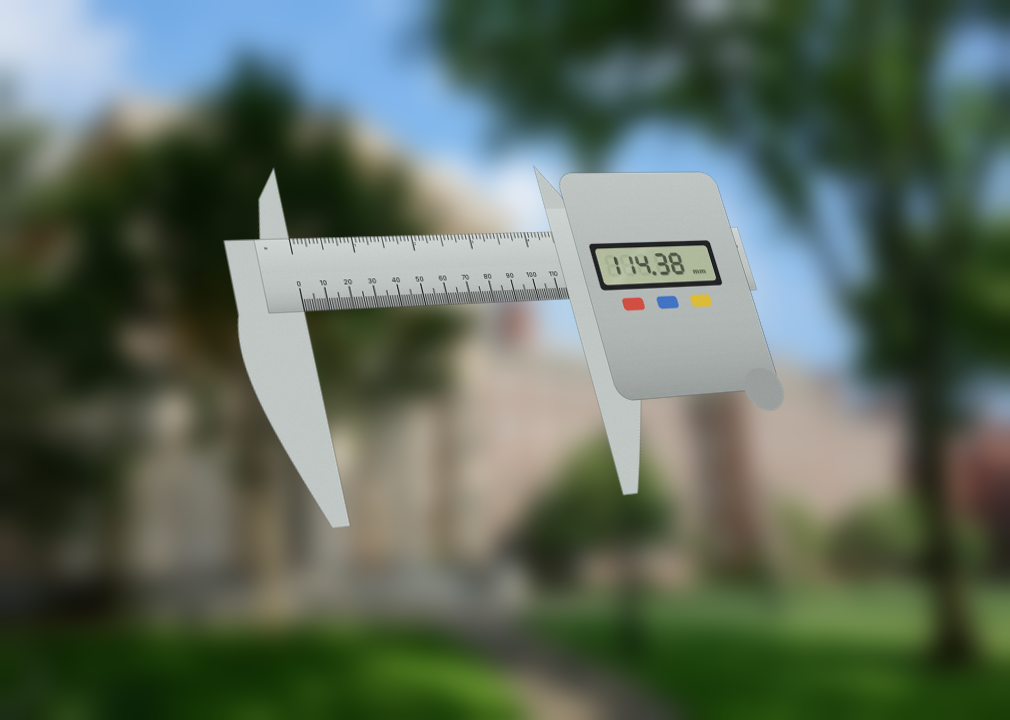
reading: 114.38 mm
